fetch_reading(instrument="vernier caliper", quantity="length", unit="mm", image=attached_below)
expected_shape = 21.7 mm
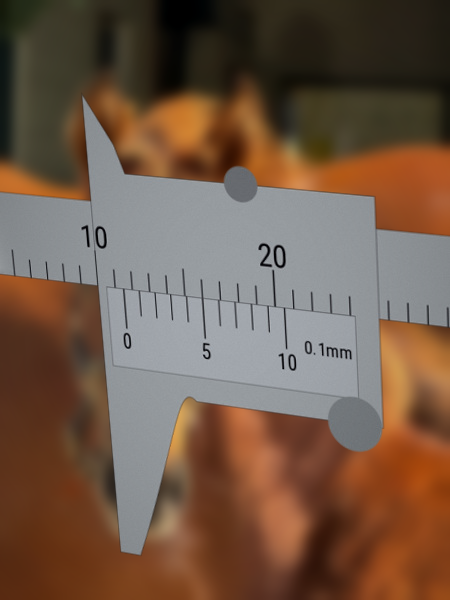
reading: 11.5 mm
